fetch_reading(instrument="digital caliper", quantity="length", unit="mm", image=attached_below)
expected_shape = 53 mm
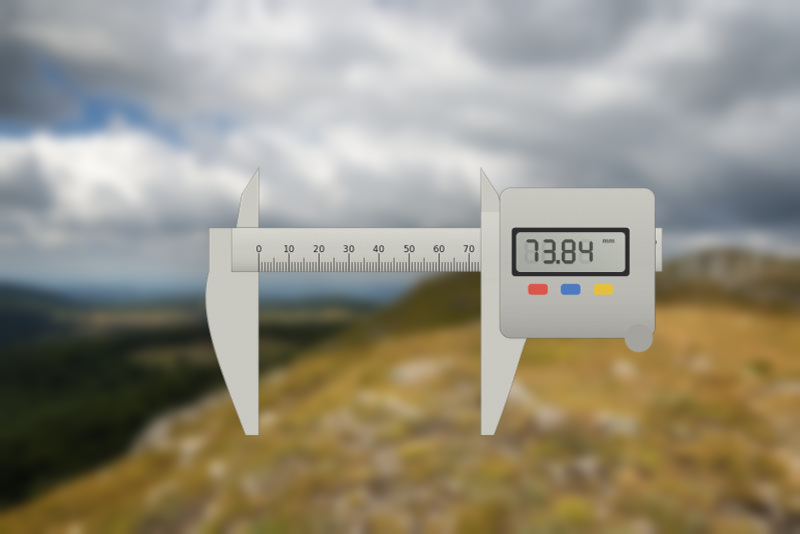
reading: 73.84 mm
